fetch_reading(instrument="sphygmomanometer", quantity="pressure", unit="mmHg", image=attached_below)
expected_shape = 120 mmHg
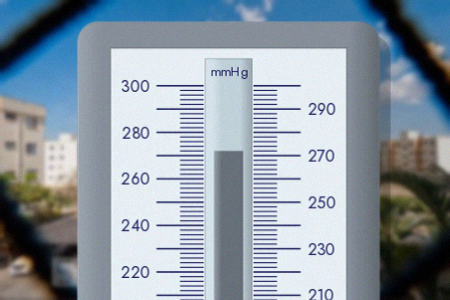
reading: 272 mmHg
